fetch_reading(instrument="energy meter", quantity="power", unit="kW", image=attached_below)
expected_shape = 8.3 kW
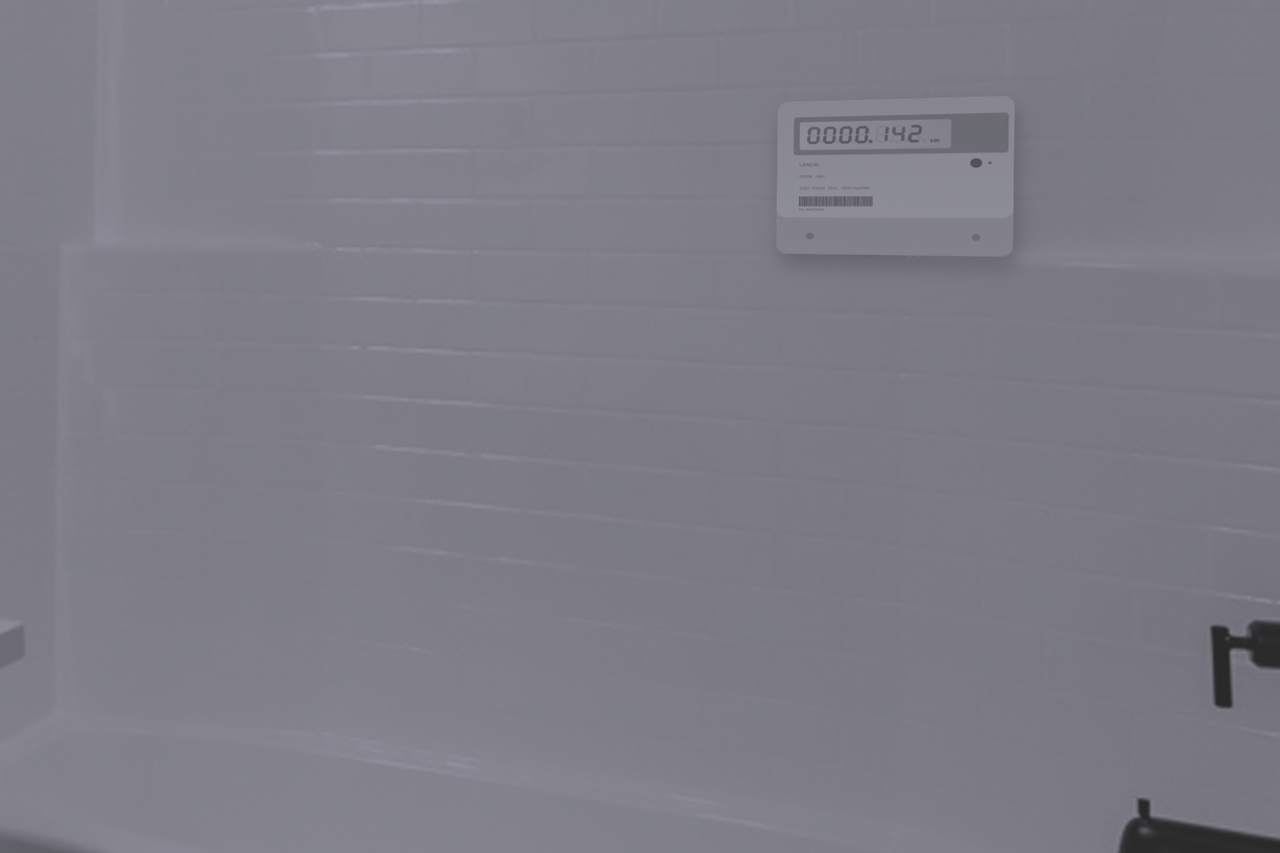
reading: 0.142 kW
